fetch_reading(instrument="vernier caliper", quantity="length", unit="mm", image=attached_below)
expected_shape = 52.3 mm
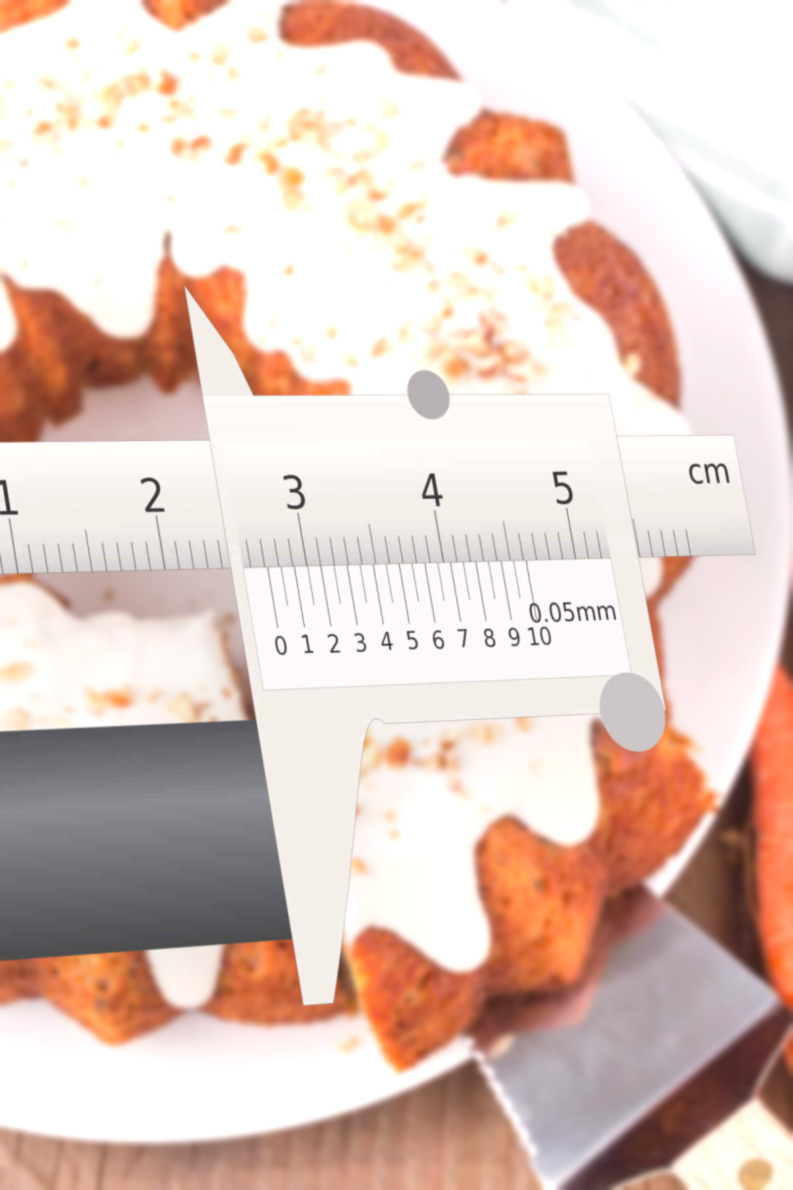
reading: 27.2 mm
